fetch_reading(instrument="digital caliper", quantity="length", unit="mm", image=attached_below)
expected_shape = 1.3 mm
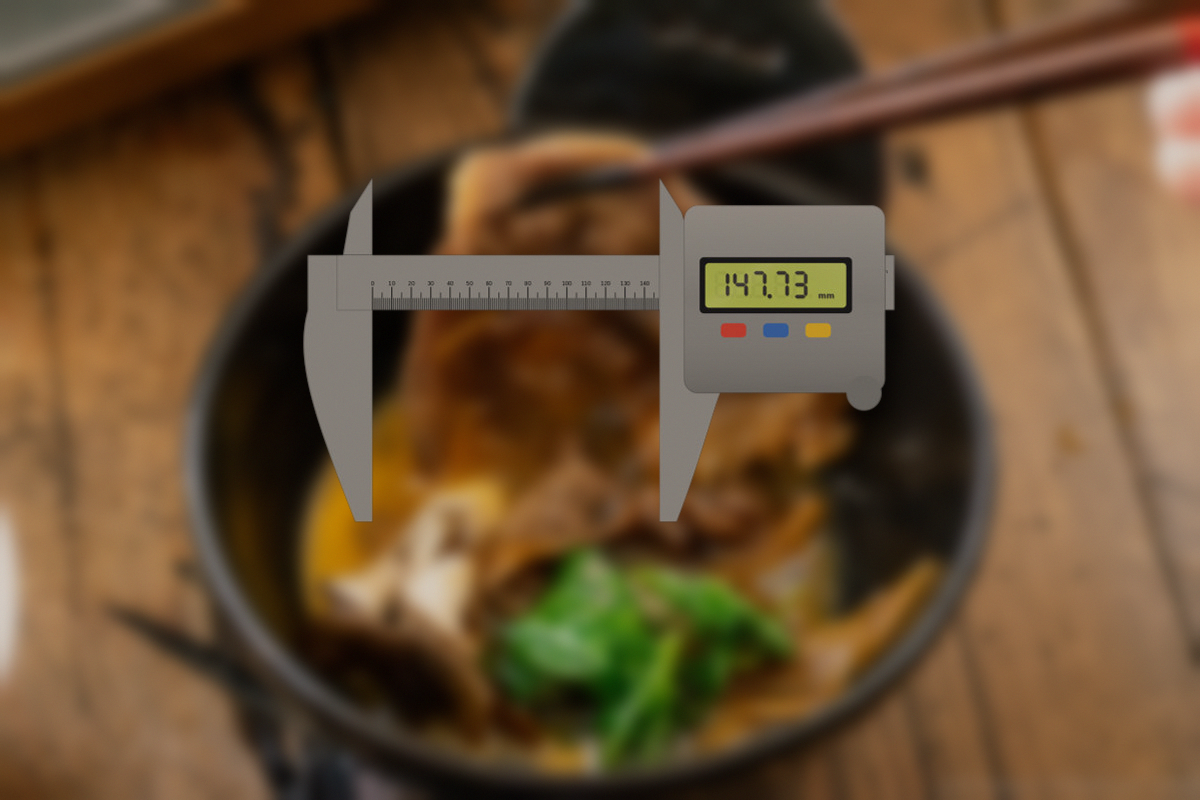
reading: 147.73 mm
